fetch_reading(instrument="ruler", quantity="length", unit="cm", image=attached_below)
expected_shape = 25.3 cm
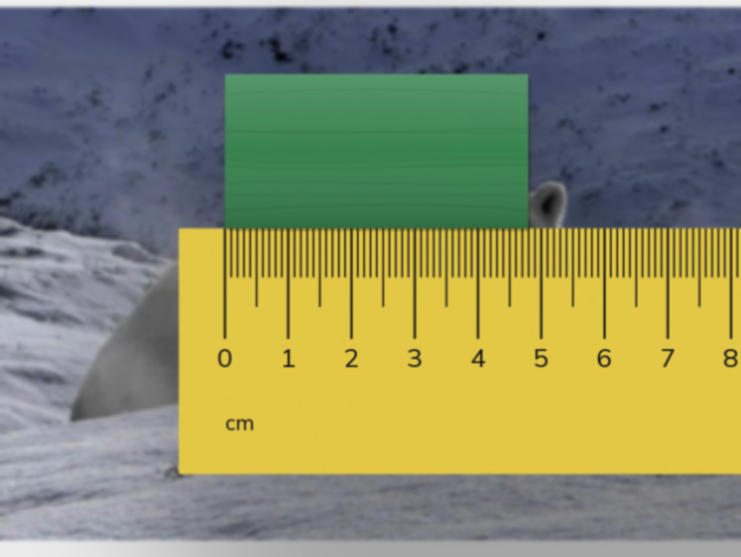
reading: 4.8 cm
